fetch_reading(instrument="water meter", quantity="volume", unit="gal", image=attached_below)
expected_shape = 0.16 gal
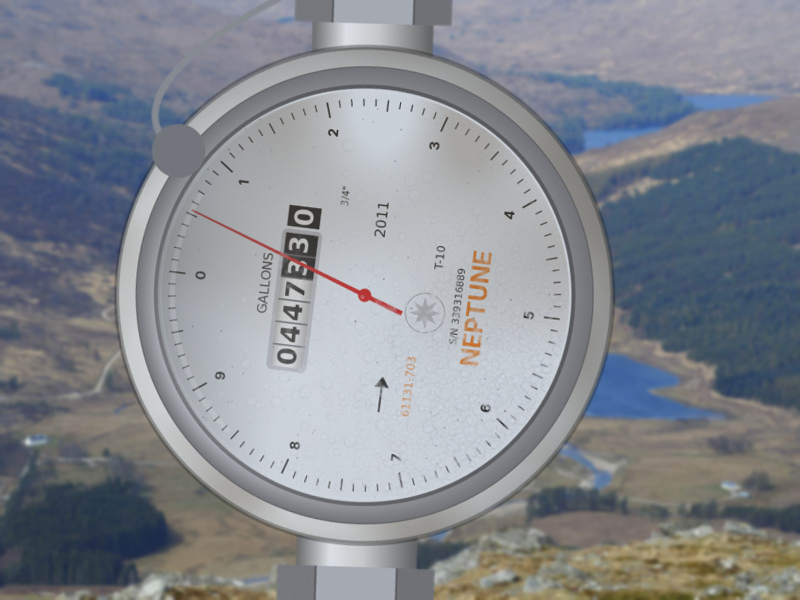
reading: 447330.5 gal
